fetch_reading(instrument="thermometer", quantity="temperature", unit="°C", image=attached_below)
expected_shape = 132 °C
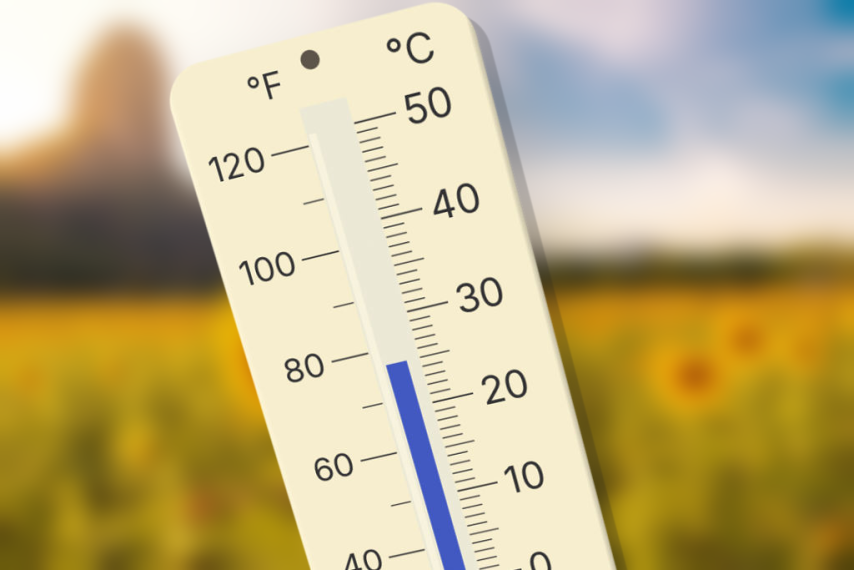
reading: 25 °C
